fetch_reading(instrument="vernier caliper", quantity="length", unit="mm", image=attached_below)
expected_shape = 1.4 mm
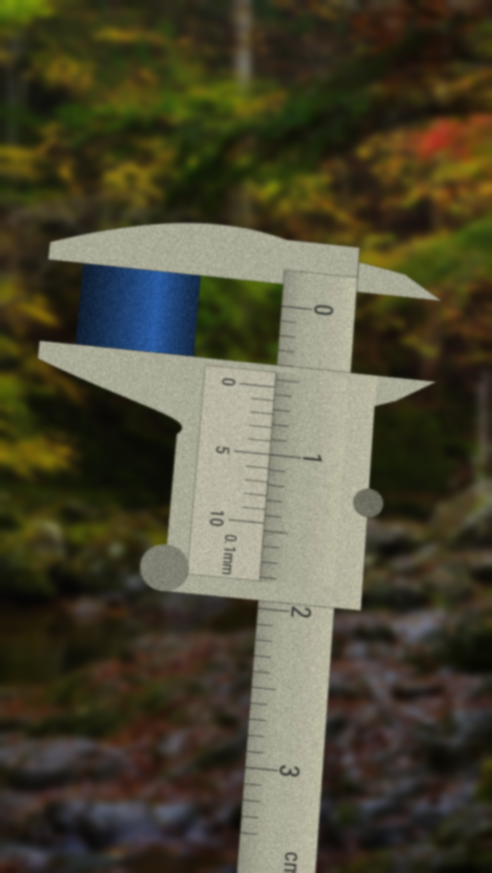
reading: 5.5 mm
